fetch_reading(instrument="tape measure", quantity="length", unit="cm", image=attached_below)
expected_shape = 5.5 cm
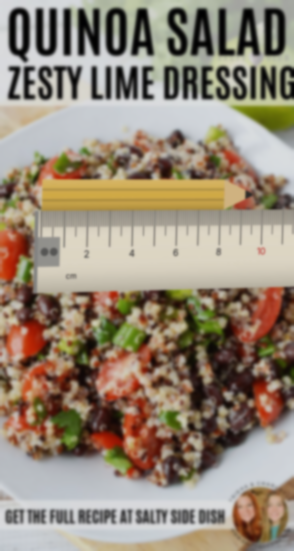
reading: 9.5 cm
